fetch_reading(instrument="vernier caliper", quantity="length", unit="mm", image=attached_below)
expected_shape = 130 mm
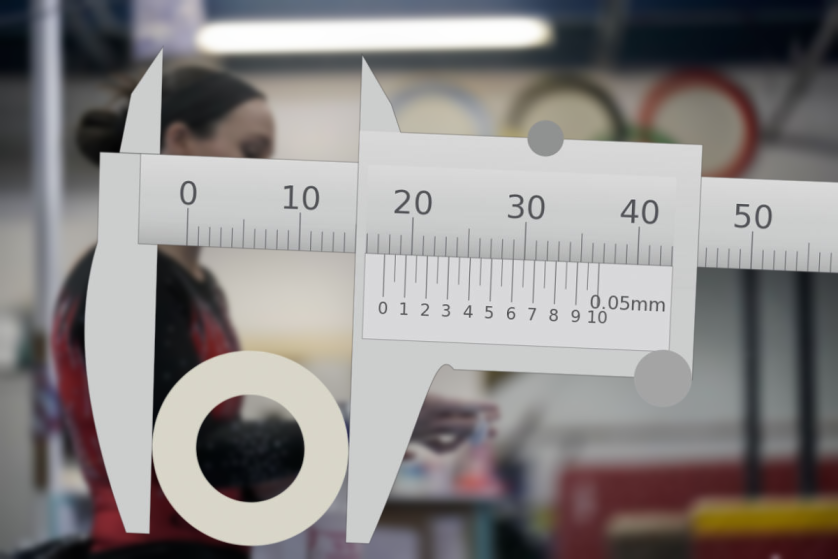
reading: 17.6 mm
